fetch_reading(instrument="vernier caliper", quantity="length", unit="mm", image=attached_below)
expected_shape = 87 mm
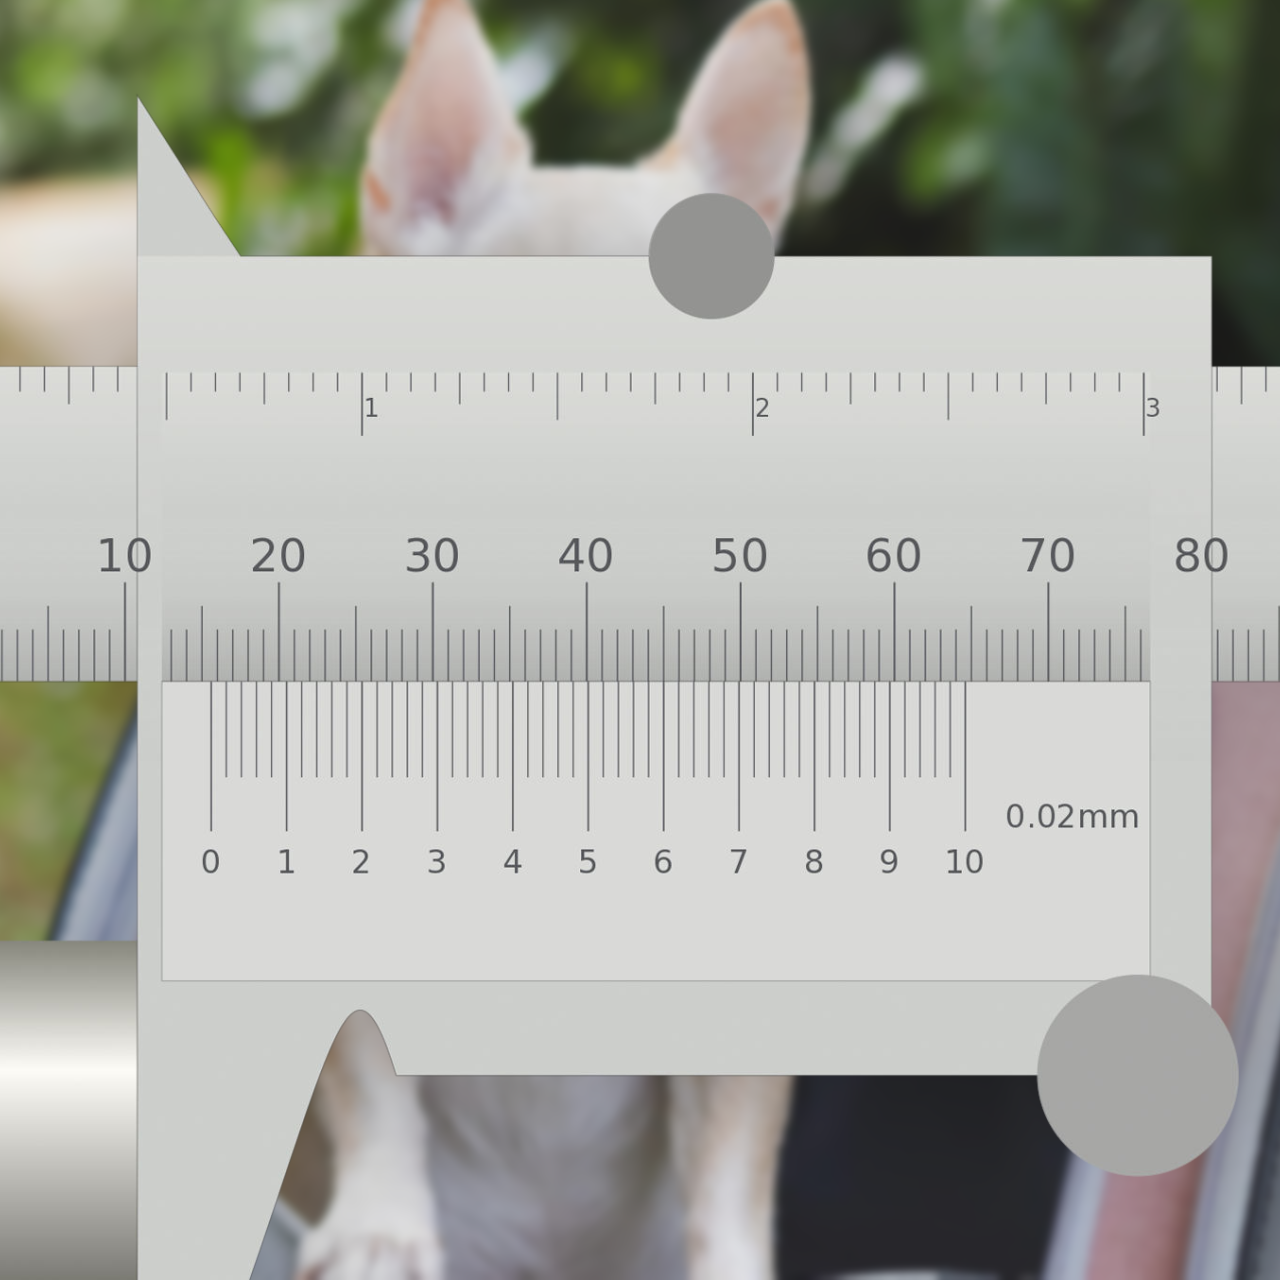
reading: 15.6 mm
